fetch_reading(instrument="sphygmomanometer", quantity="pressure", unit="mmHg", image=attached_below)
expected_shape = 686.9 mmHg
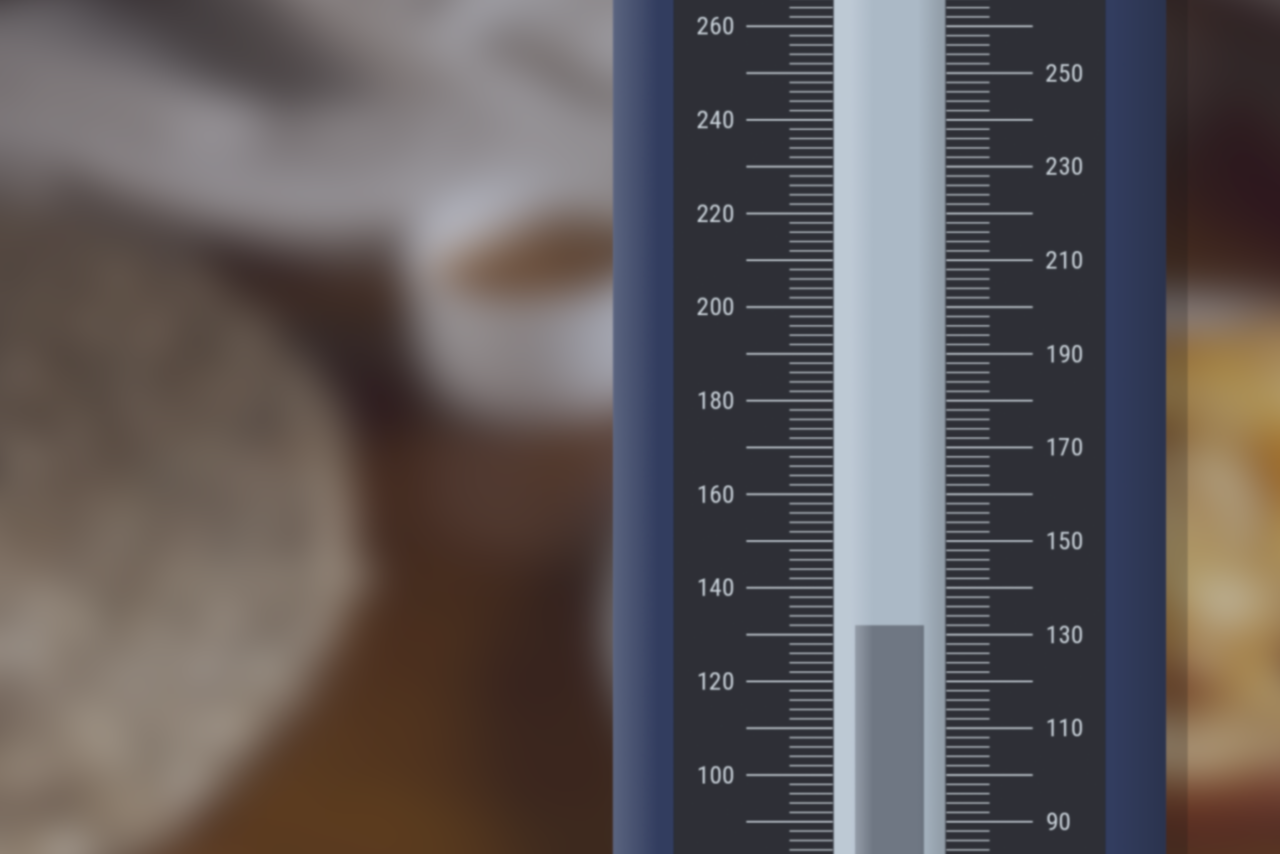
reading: 132 mmHg
